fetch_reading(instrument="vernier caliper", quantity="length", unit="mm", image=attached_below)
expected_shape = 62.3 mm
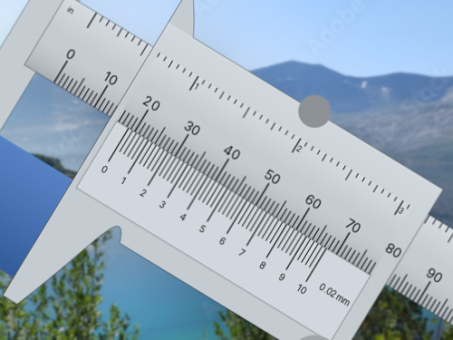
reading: 18.5 mm
